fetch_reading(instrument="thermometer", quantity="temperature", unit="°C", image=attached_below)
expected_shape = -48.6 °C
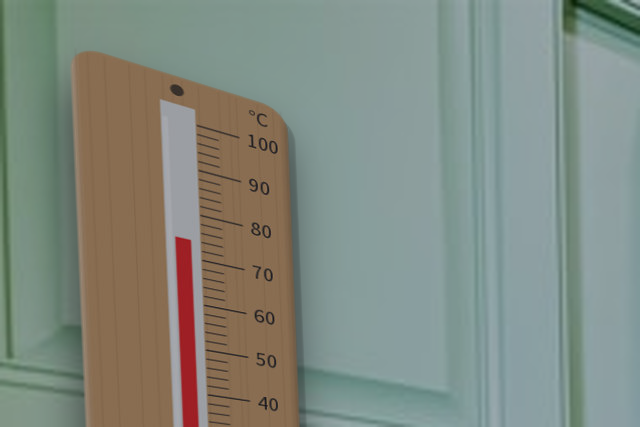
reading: 74 °C
